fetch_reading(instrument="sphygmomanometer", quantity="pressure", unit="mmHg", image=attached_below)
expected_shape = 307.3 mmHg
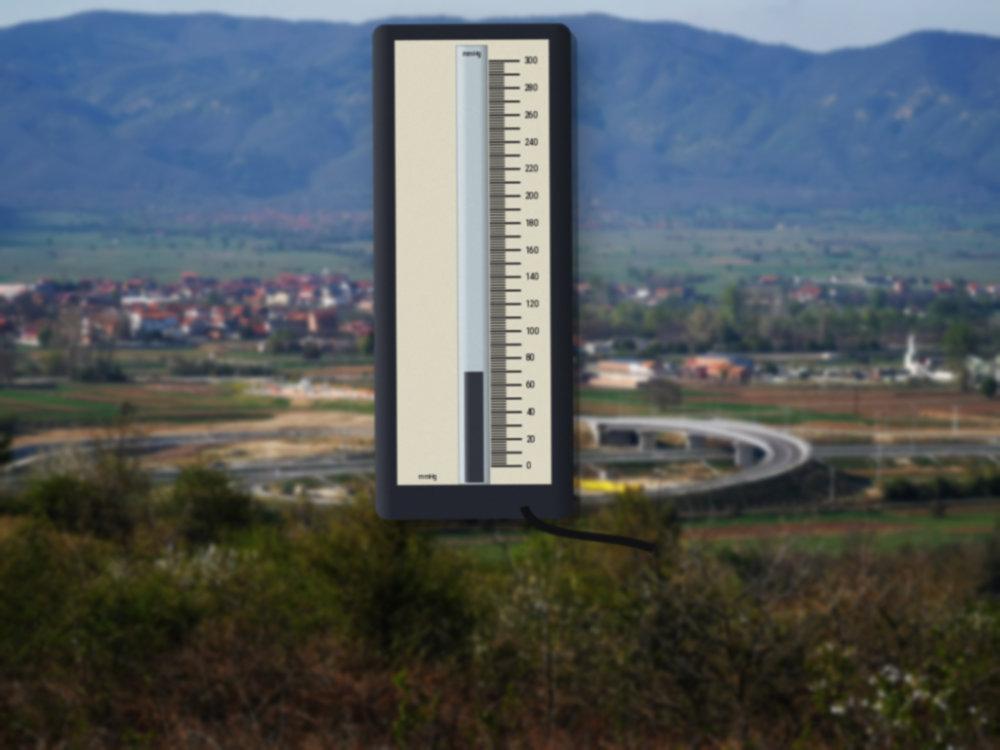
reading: 70 mmHg
